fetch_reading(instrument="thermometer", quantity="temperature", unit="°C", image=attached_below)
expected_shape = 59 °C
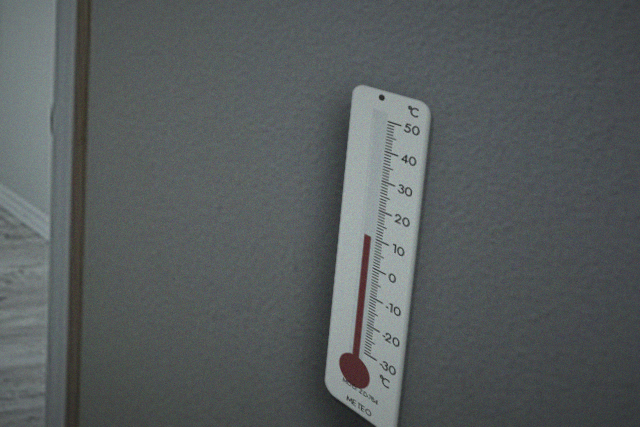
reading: 10 °C
